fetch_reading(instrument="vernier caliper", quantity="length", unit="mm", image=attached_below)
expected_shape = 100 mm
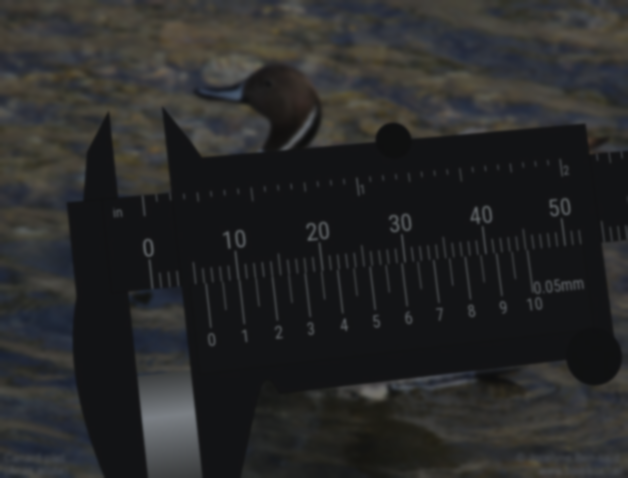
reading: 6.2 mm
